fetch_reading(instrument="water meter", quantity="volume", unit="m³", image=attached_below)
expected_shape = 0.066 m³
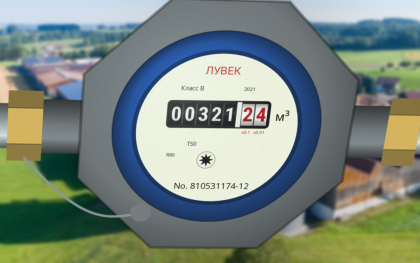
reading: 321.24 m³
